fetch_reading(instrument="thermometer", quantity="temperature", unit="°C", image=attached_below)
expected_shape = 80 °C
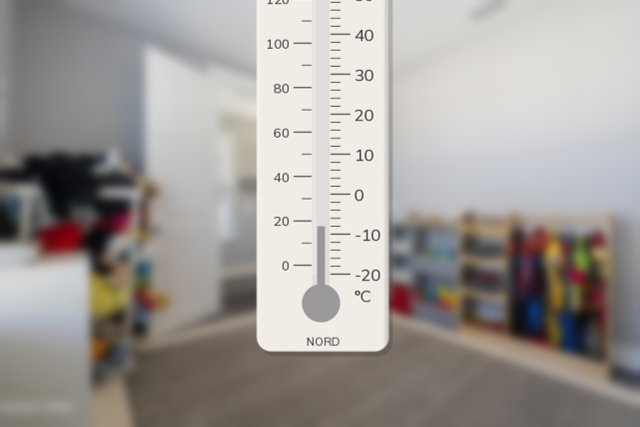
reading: -8 °C
